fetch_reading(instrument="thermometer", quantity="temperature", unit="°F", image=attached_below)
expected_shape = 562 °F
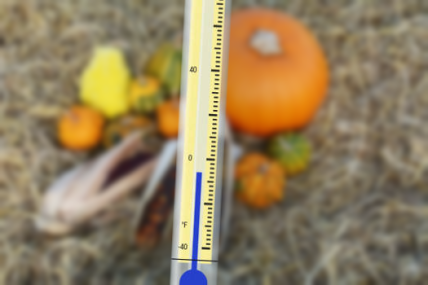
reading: -6 °F
